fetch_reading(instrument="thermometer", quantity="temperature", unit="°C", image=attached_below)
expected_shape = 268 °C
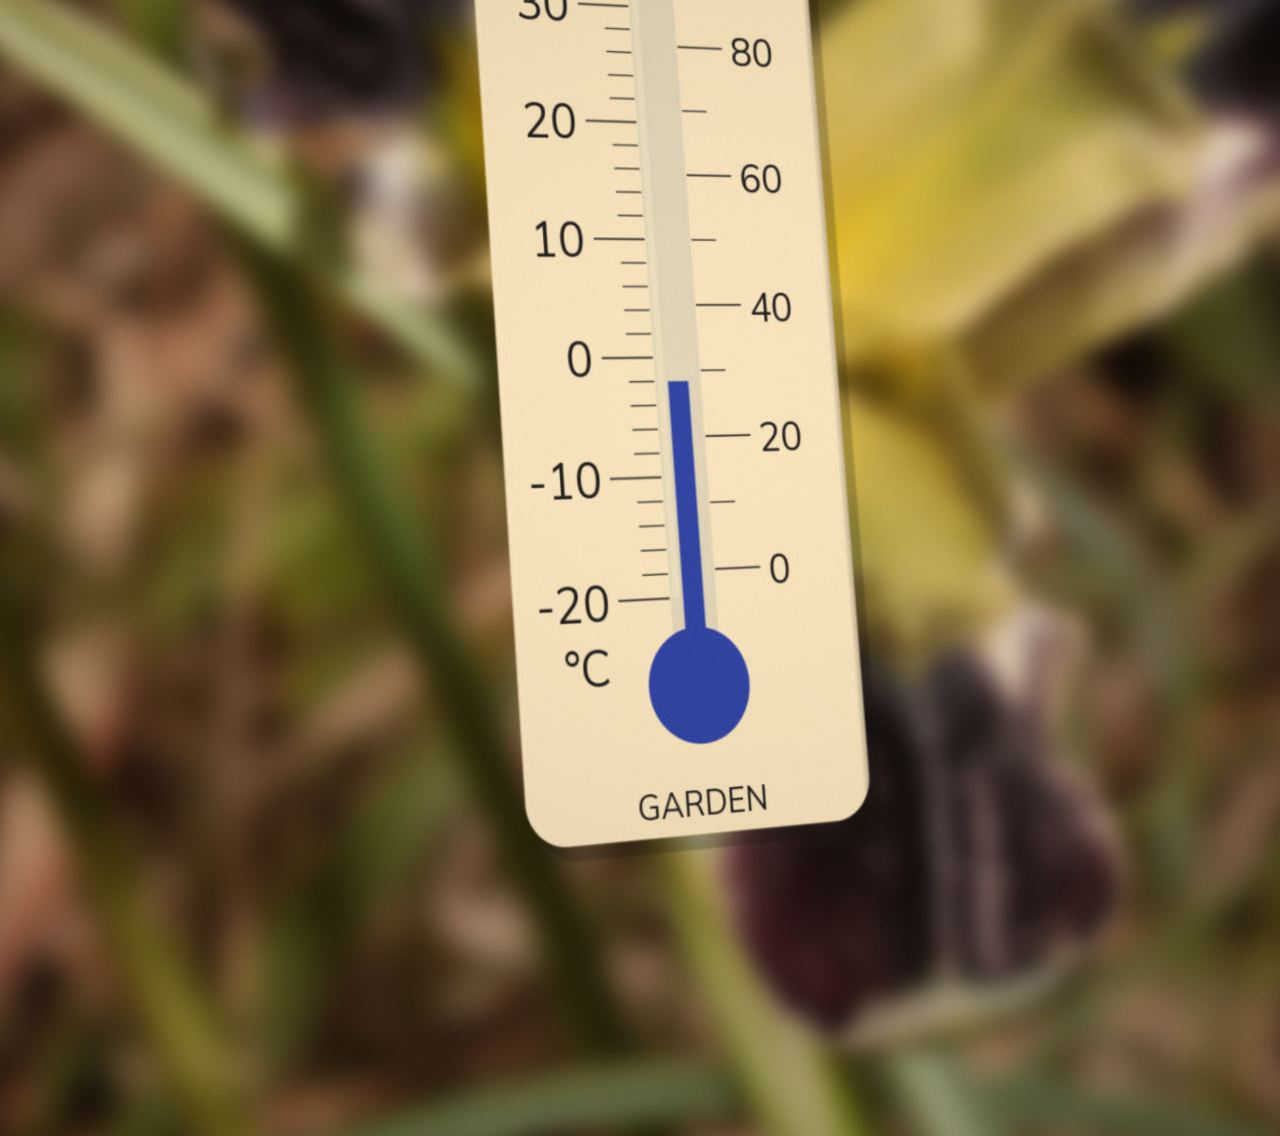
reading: -2 °C
